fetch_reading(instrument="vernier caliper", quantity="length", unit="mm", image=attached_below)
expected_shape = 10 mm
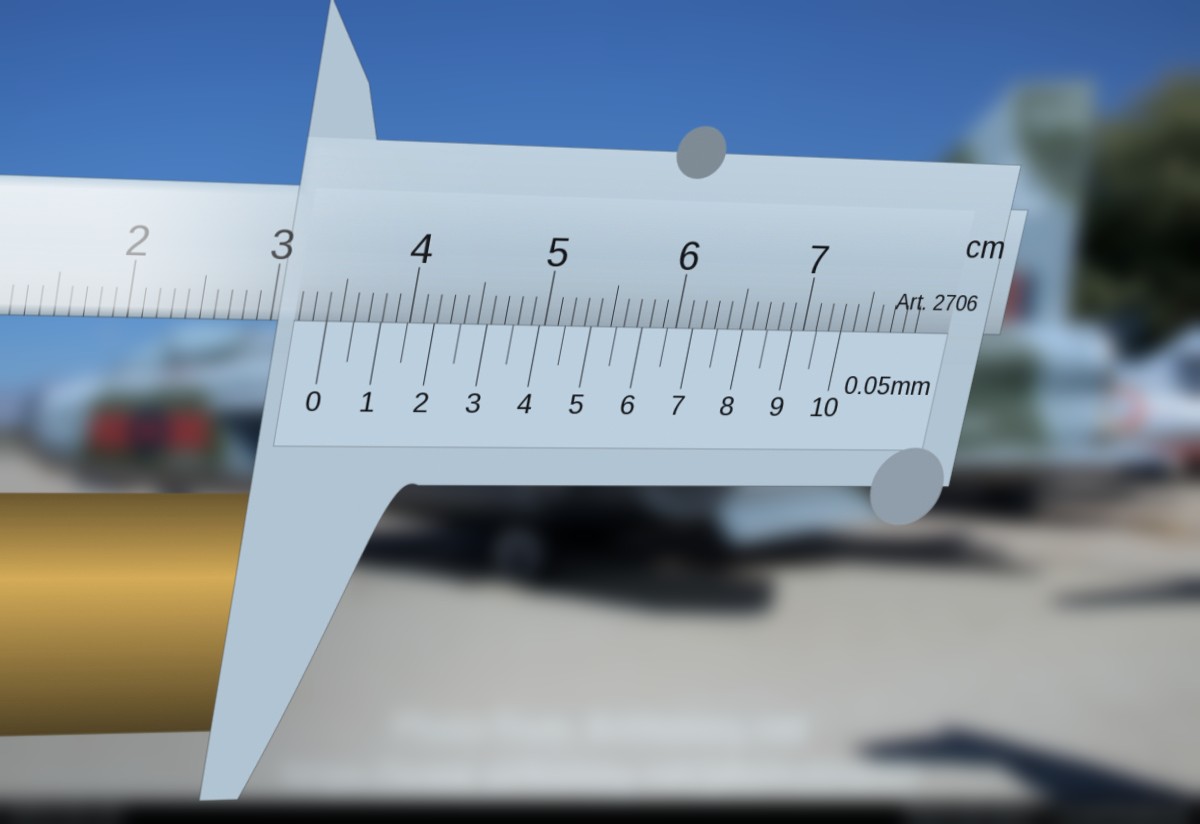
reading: 34.0 mm
